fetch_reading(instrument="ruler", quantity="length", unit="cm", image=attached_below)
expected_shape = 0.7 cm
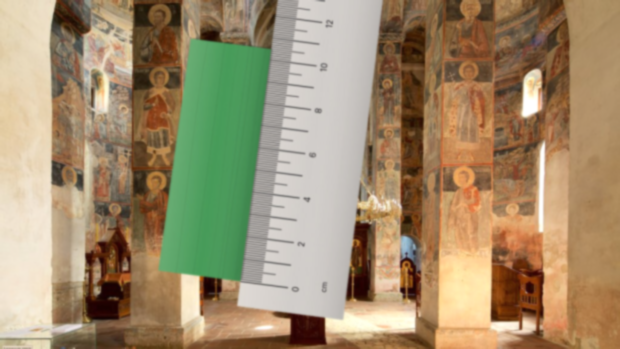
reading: 10.5 cm
